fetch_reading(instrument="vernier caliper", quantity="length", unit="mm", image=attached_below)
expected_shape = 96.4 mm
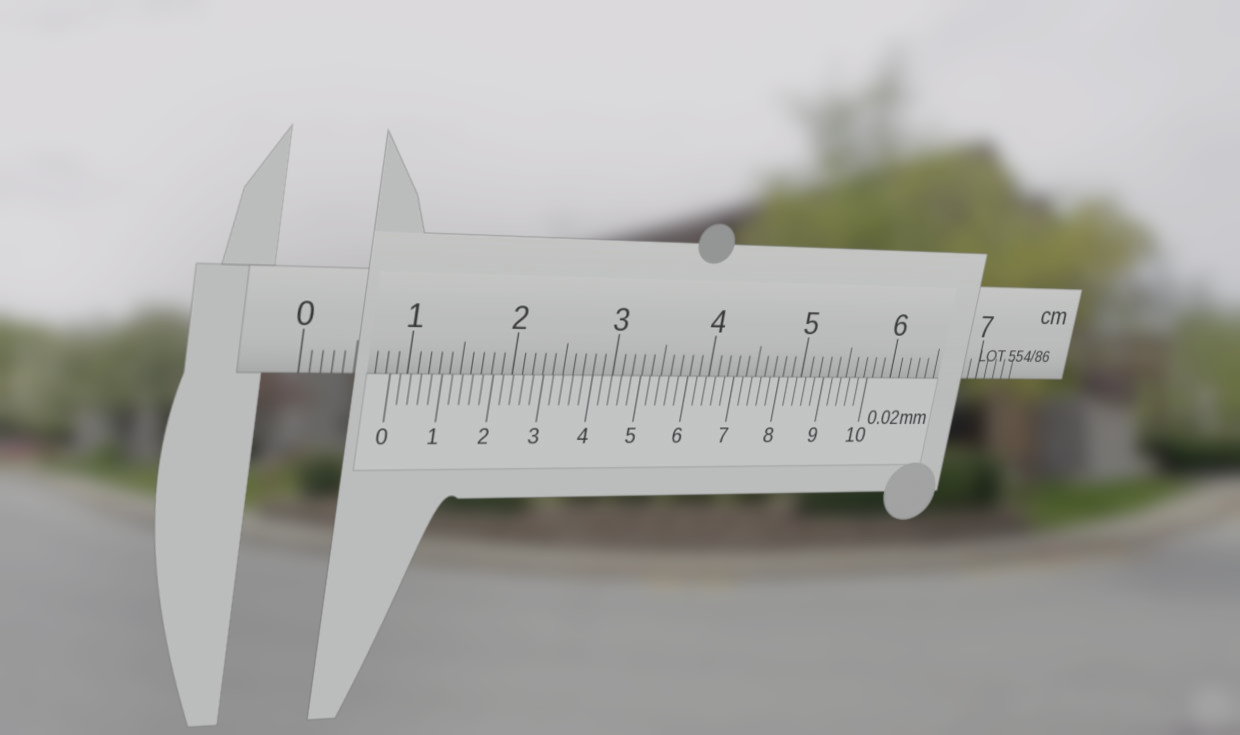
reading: 8.4 mm
